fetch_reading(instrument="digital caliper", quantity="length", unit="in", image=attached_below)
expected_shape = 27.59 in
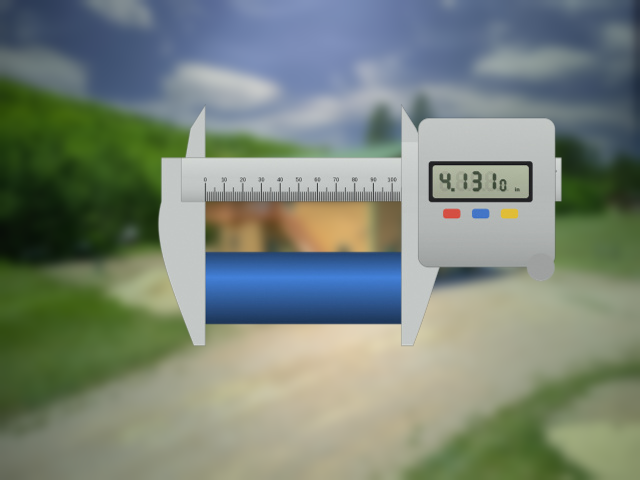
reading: 4.1310 in
